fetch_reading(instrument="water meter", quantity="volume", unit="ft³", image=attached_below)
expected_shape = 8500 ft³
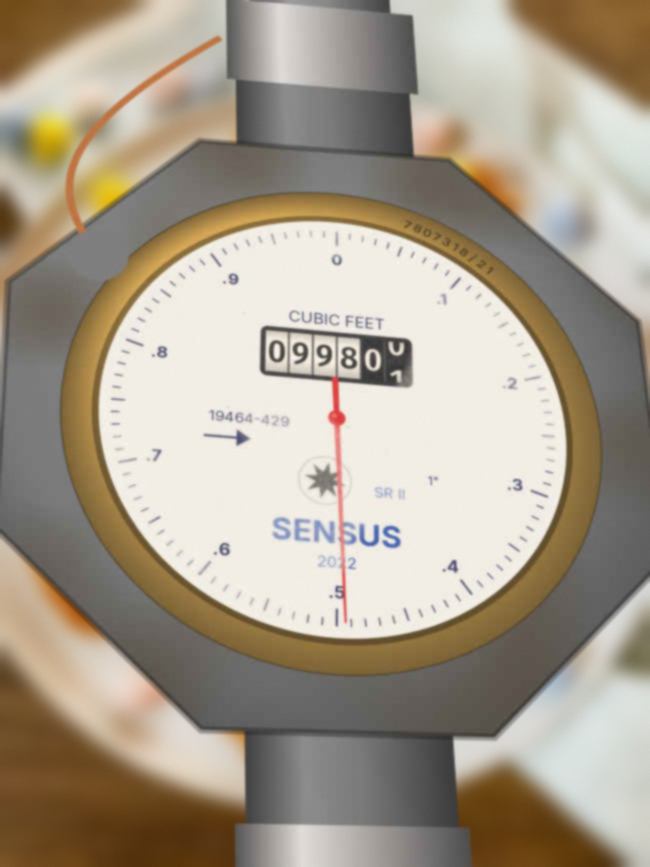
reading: 99800.49 ft³
